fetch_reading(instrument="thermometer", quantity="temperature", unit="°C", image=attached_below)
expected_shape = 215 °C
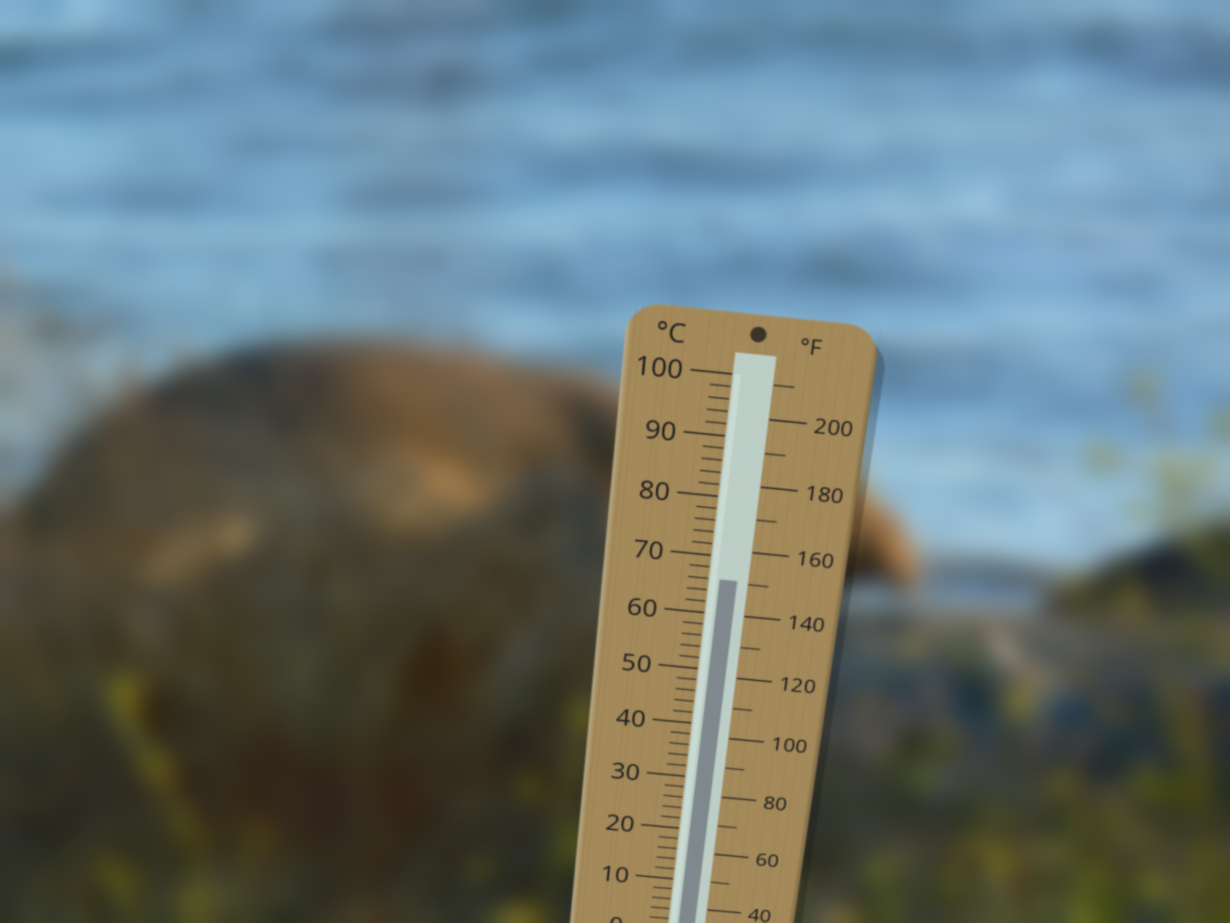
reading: 66 °C
